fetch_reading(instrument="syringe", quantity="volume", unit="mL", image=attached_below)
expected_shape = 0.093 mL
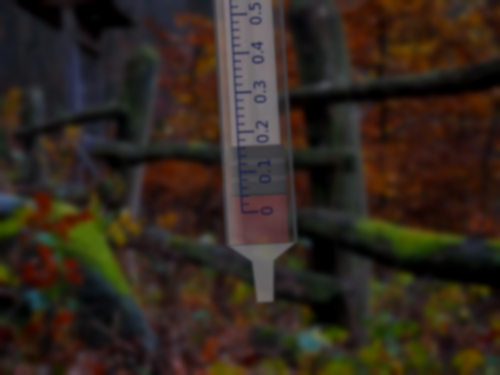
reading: 0.04 mL
